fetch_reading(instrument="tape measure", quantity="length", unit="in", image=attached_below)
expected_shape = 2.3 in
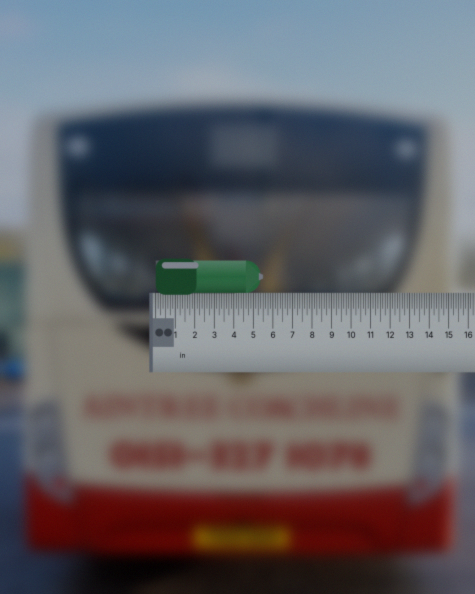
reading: 5.5 in
